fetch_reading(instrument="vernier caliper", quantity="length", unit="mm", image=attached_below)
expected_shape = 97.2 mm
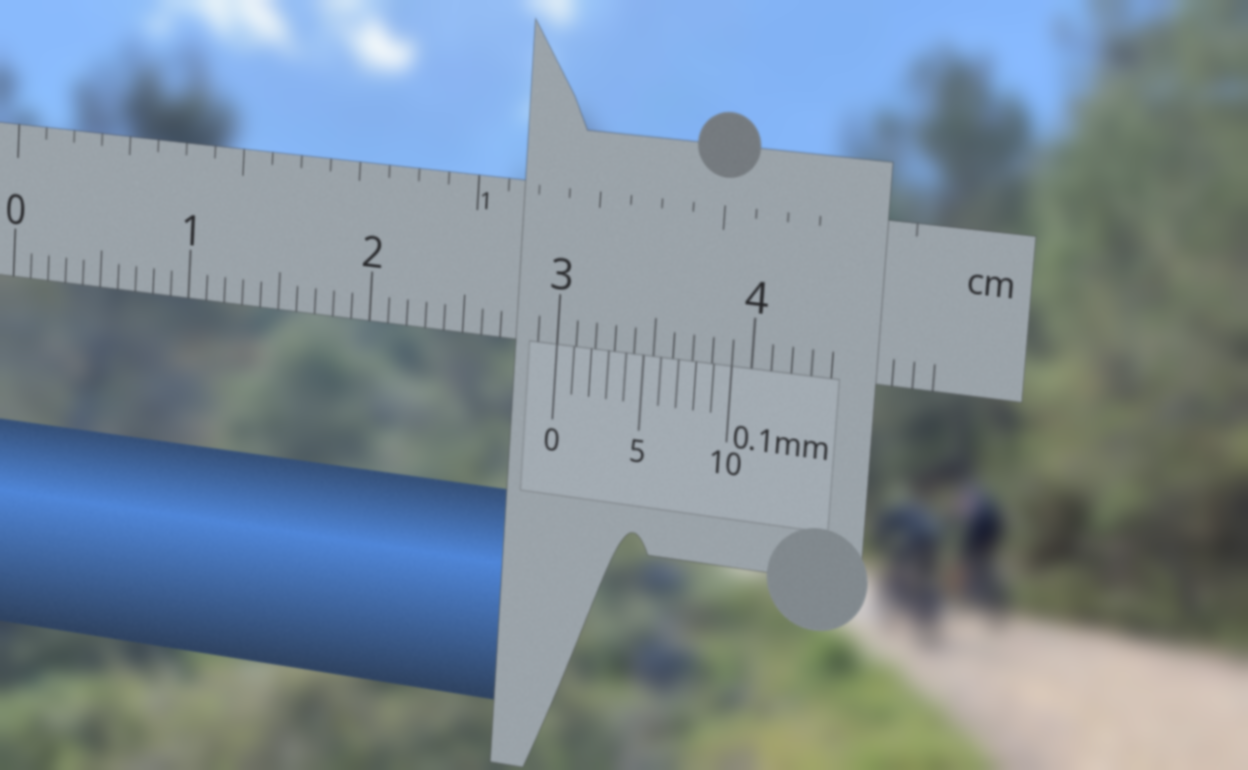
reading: 30.0 mm
